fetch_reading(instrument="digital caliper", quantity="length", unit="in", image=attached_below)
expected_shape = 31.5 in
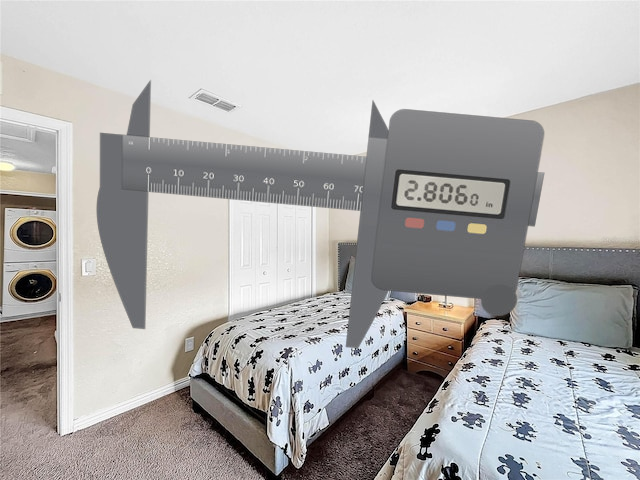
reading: 2.8060 in
